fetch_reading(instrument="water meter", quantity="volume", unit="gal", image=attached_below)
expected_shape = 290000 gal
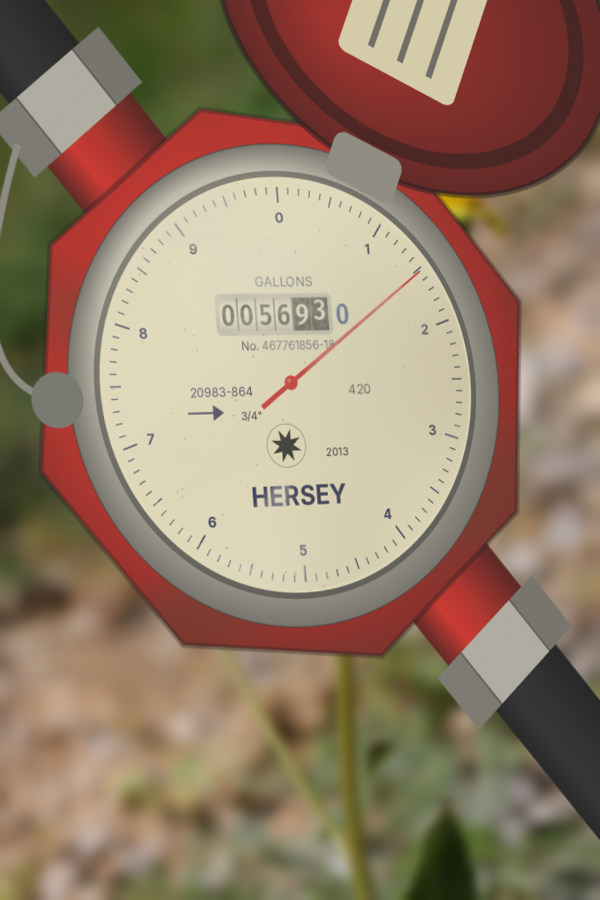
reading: 56931.5 gal
